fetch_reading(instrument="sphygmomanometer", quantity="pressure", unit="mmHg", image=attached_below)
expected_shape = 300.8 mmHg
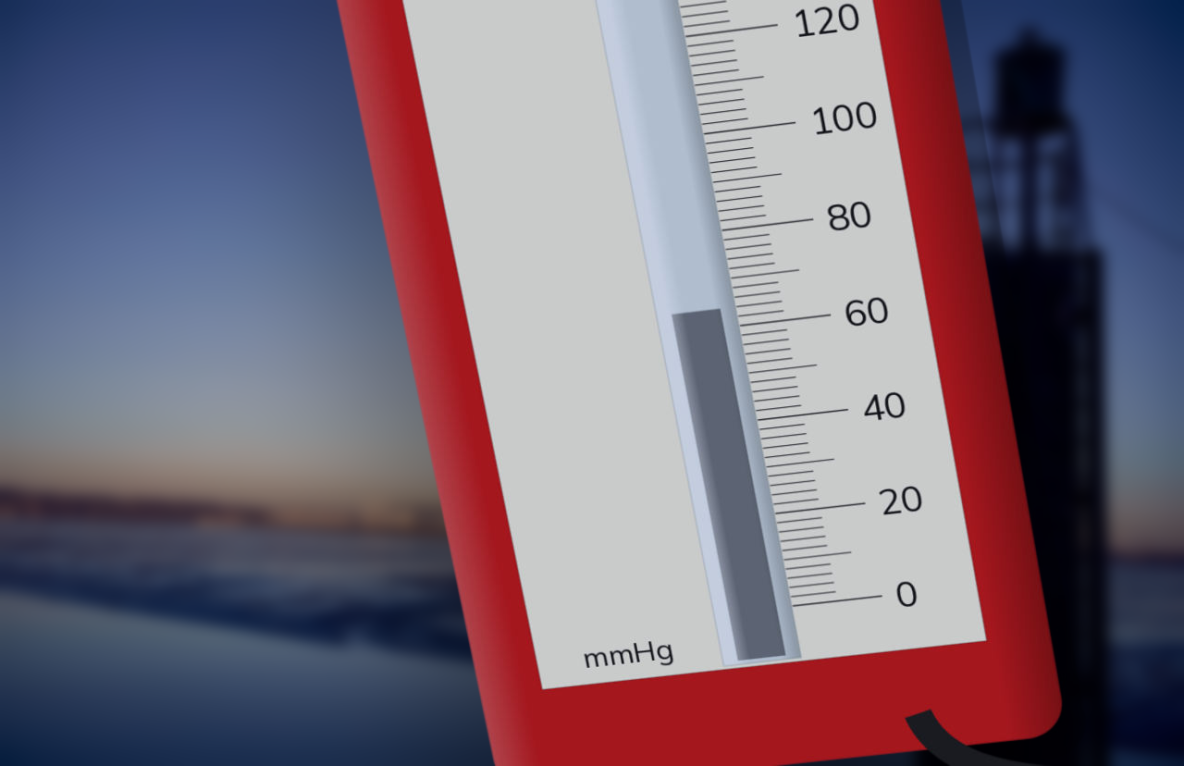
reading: 64 mmHg
